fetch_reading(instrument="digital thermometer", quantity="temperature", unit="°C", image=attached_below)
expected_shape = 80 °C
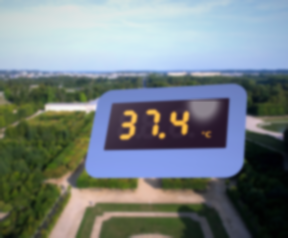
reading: 37.4 °C
